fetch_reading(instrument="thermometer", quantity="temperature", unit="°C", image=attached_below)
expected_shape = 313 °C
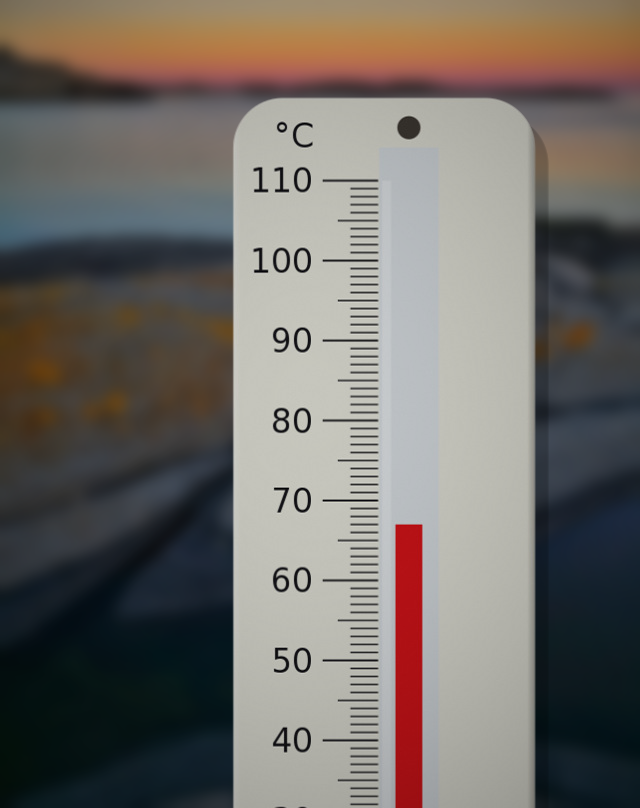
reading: 67 °C
